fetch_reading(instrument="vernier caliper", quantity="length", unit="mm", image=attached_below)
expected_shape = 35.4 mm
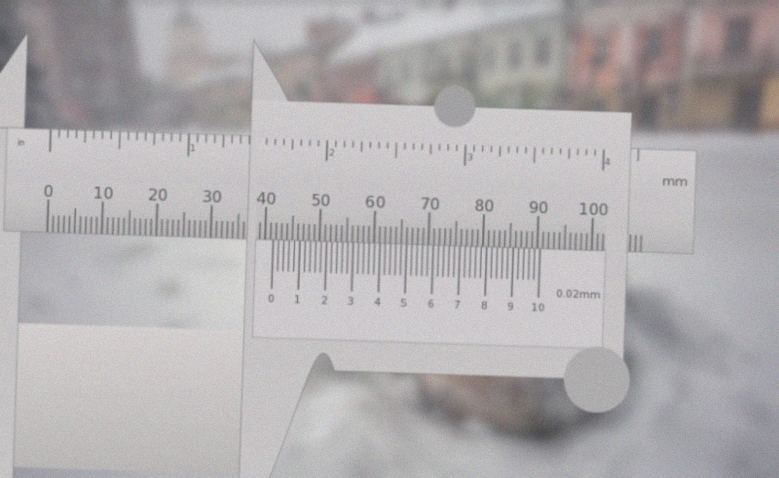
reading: 41.5 mm
